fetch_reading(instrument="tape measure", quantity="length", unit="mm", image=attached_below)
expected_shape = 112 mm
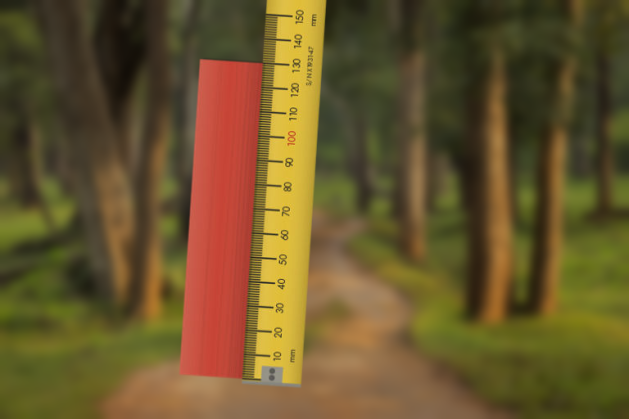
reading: 130 mm
